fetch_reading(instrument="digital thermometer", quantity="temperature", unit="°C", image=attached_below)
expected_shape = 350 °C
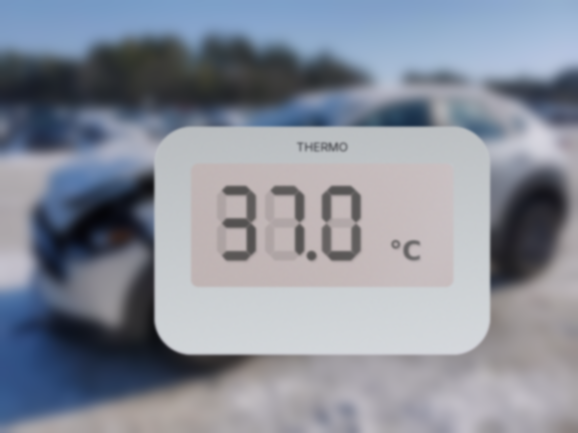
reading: 37.0 °C
